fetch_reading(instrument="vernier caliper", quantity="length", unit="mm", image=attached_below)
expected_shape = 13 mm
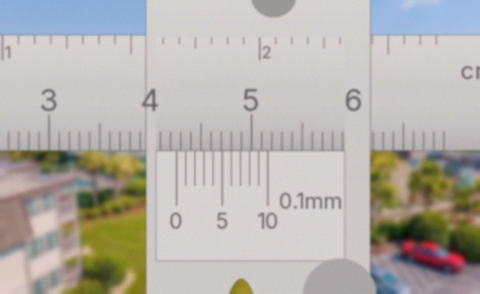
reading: 42.6 mm
